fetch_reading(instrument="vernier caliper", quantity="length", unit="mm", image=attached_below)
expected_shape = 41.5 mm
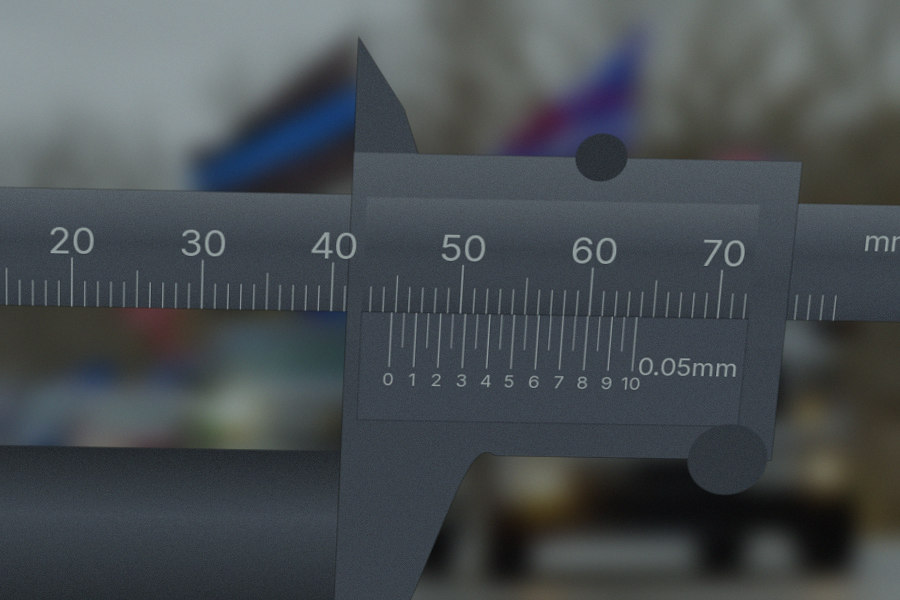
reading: 44.7 mm
